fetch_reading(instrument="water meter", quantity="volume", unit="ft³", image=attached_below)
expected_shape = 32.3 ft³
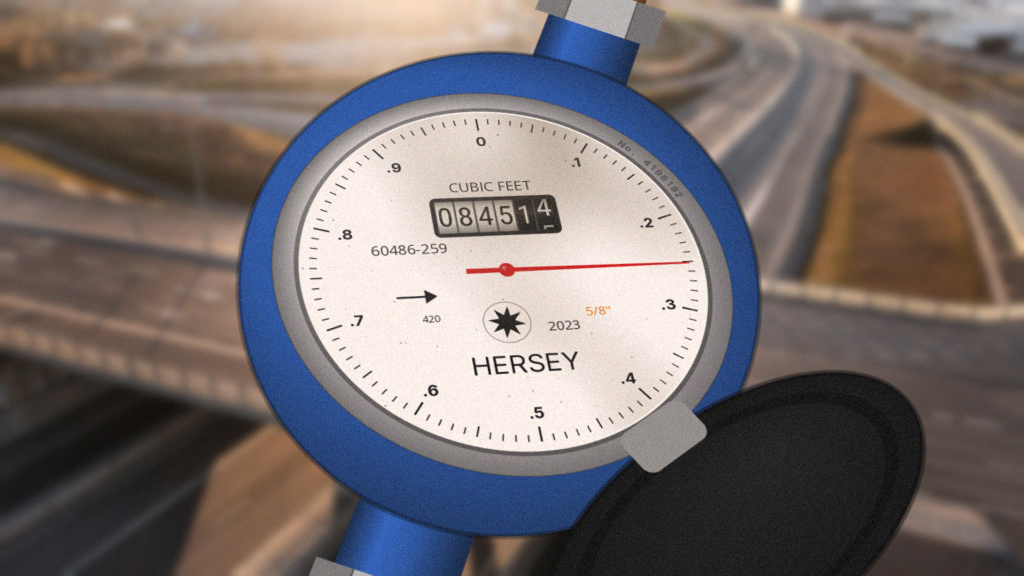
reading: 84514.25 ft³
